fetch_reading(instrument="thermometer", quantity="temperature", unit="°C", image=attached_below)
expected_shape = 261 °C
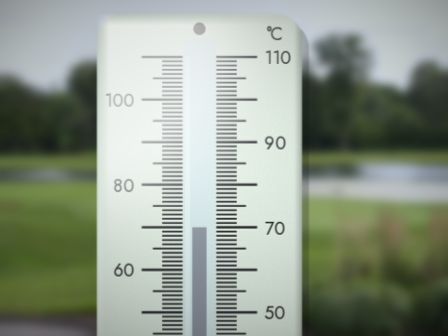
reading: 70 °C
